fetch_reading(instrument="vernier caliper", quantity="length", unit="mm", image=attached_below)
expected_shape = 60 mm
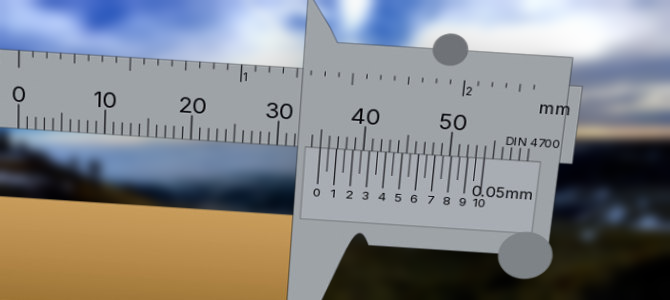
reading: 35.0 mm
